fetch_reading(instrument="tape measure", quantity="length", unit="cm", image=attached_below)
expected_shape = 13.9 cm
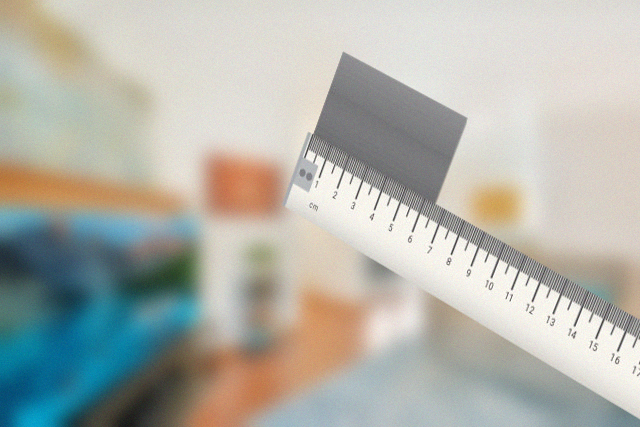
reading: 6.5 cm
